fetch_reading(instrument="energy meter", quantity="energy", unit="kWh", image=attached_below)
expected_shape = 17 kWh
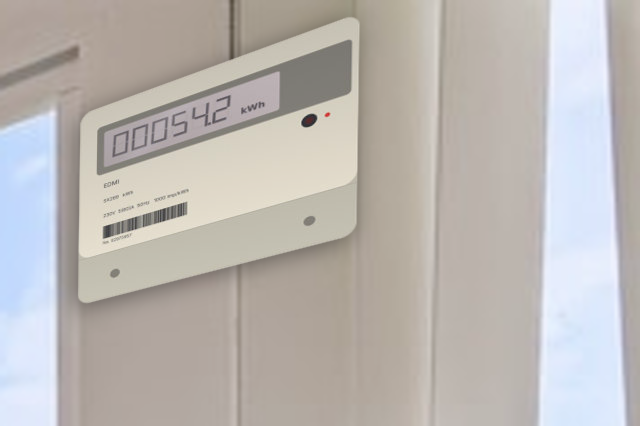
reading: 54.2 kWh
